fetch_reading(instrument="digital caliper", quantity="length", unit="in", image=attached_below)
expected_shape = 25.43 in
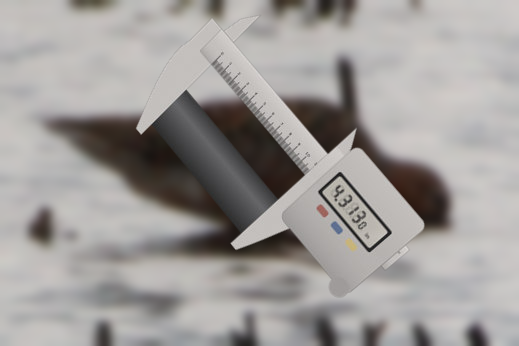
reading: 4.3130 in
